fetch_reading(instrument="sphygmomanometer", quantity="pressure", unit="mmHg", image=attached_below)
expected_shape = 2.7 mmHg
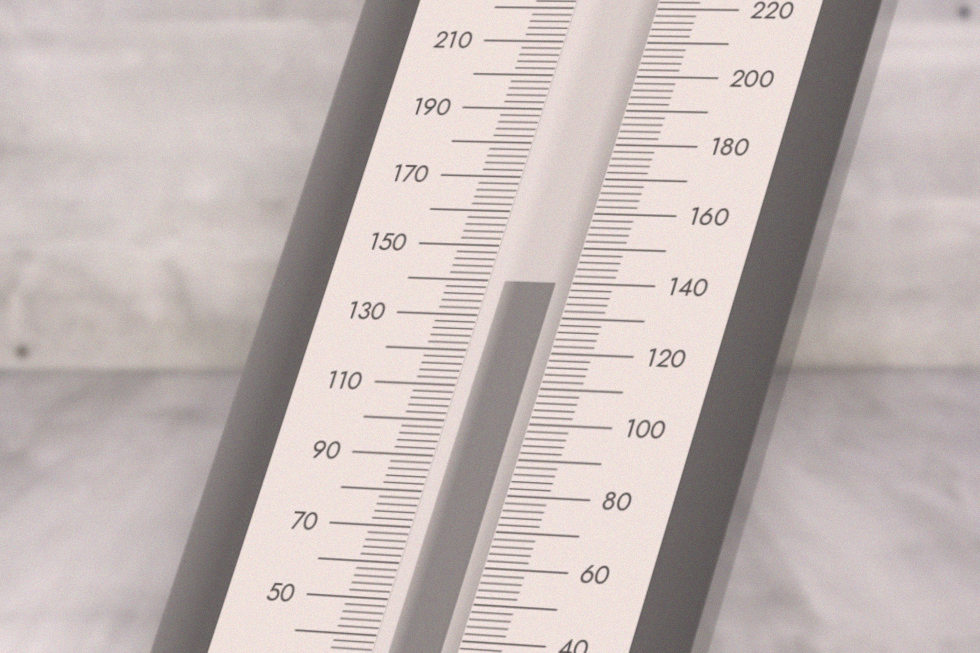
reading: 140 mmHg
